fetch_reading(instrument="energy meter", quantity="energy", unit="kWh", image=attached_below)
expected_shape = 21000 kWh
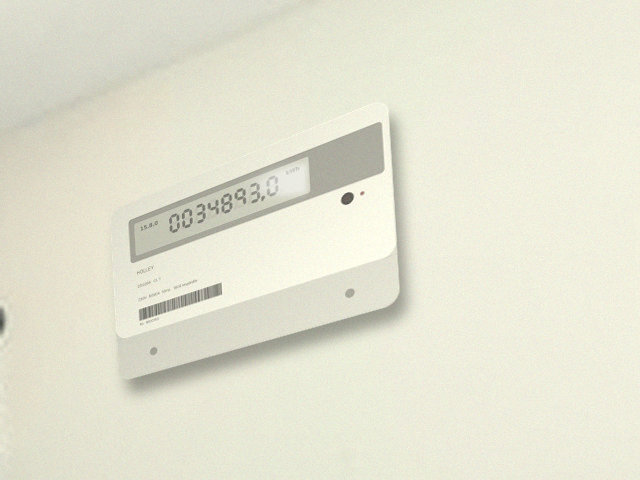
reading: 34893.0 kWh
